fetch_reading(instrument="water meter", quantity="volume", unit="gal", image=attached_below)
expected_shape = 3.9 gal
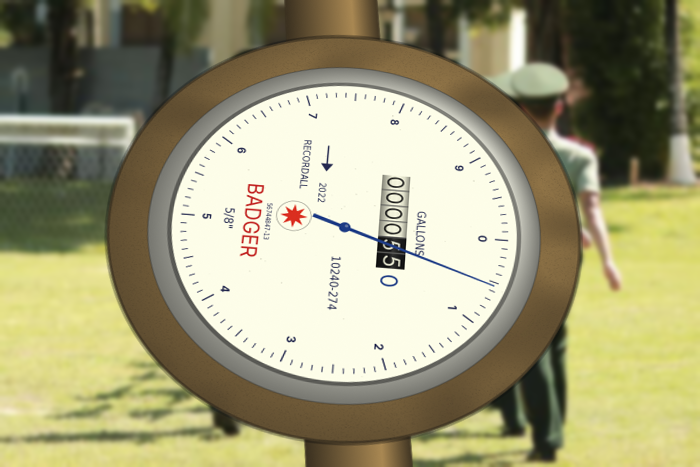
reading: 550.5 gal
